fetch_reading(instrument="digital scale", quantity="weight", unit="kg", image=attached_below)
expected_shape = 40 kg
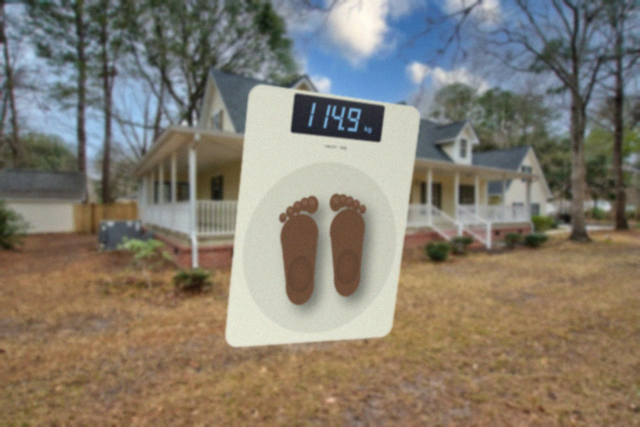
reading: 114.9 kg
